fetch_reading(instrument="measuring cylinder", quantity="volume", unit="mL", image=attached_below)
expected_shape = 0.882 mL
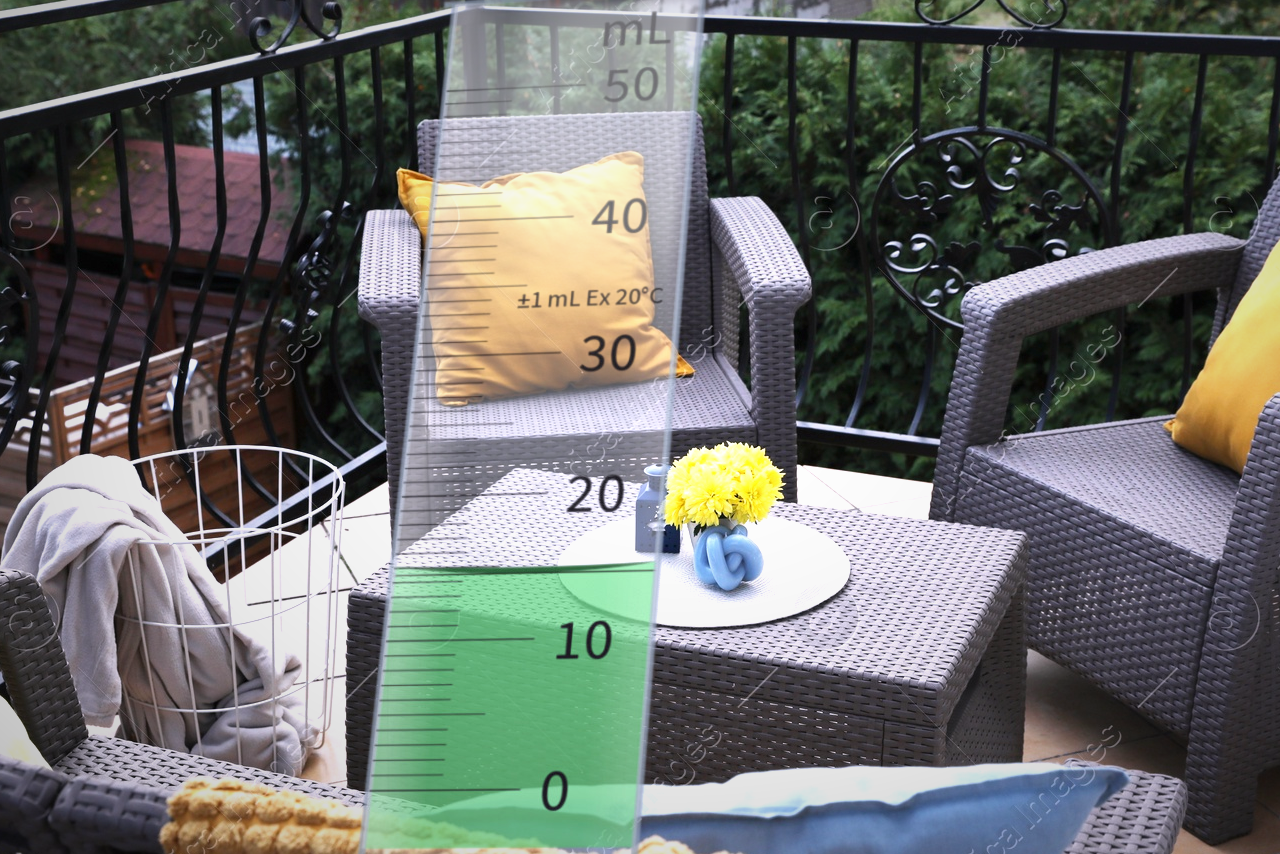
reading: 14.5 mL
